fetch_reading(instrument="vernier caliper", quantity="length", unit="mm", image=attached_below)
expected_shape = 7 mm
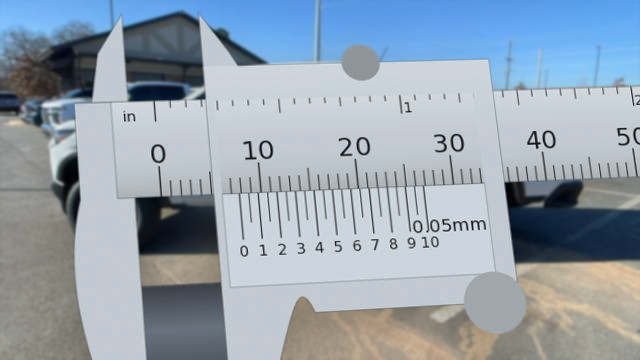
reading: 7.8 mm
